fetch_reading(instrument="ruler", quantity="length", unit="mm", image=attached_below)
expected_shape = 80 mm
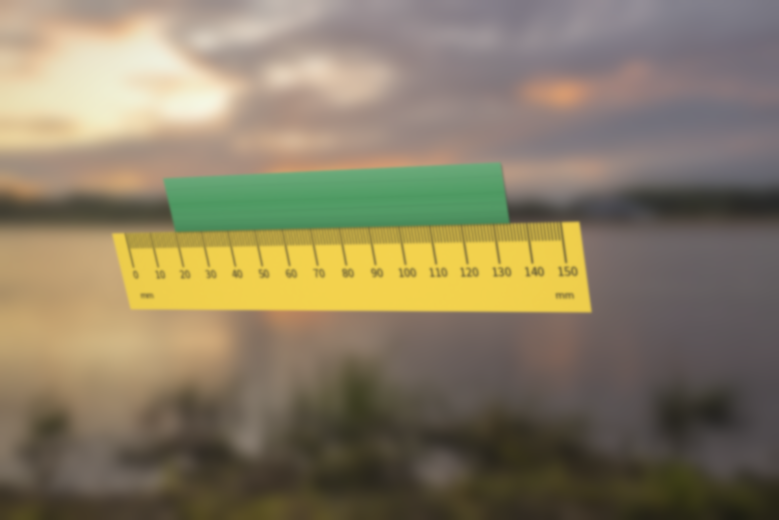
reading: 115 mm
